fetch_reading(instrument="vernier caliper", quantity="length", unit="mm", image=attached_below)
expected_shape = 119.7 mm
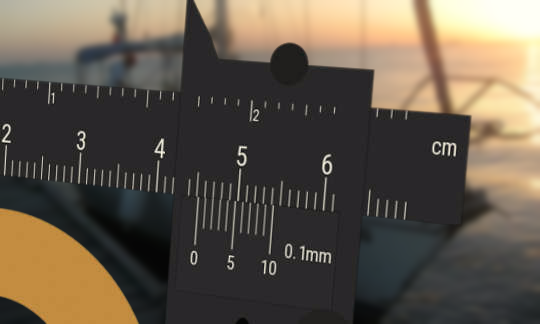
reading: 45.2 mm
